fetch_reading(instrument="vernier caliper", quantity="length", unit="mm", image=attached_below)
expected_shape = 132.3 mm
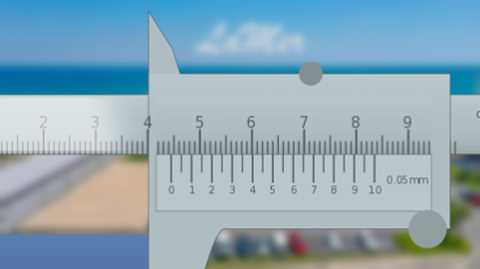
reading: 44.5 mm
